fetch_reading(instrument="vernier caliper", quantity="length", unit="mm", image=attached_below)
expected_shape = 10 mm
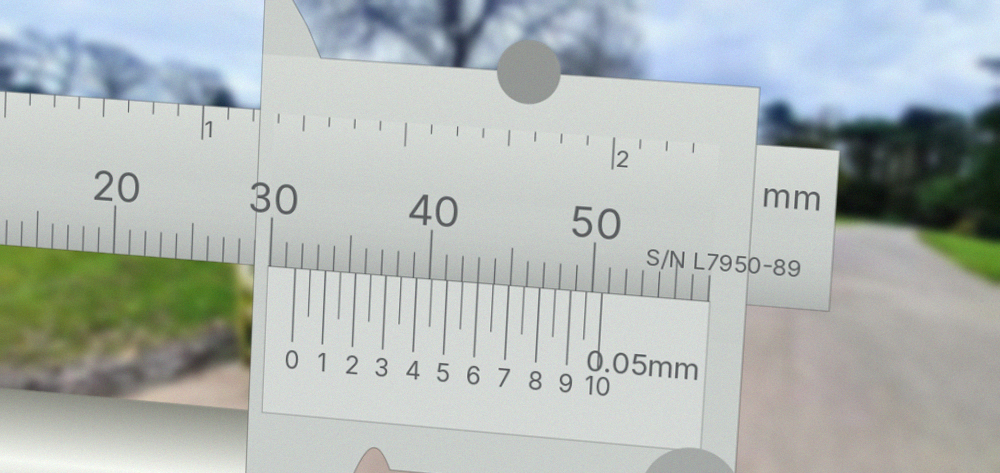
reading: 31.6 mm
